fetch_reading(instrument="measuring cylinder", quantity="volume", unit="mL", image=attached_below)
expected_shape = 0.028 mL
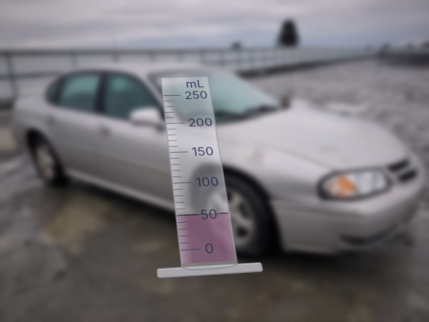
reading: 50 mL
